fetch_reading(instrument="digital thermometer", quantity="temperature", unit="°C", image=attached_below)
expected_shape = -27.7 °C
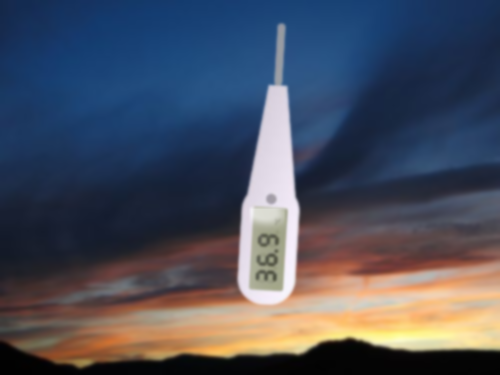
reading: 36.9 °C
